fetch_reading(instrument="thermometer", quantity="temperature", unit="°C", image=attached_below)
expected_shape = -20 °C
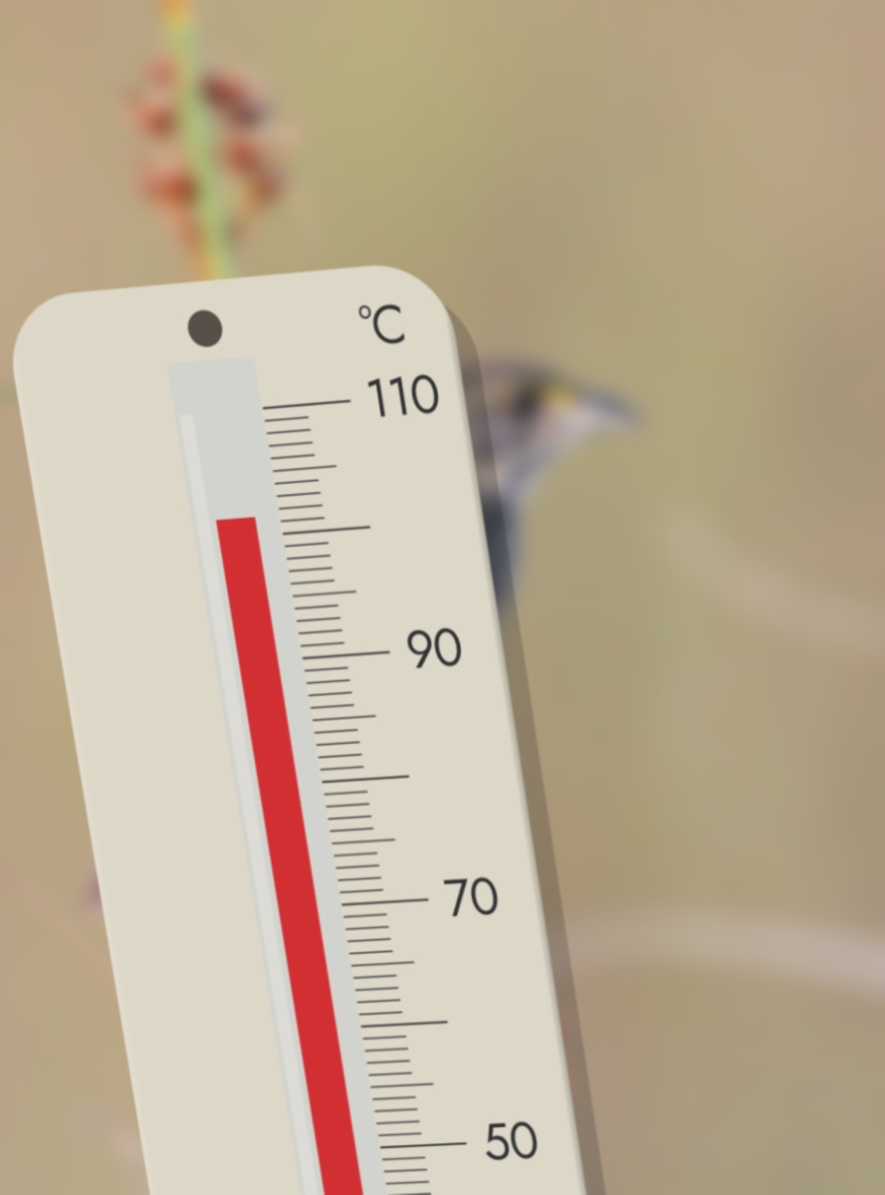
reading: 101.5 °C
